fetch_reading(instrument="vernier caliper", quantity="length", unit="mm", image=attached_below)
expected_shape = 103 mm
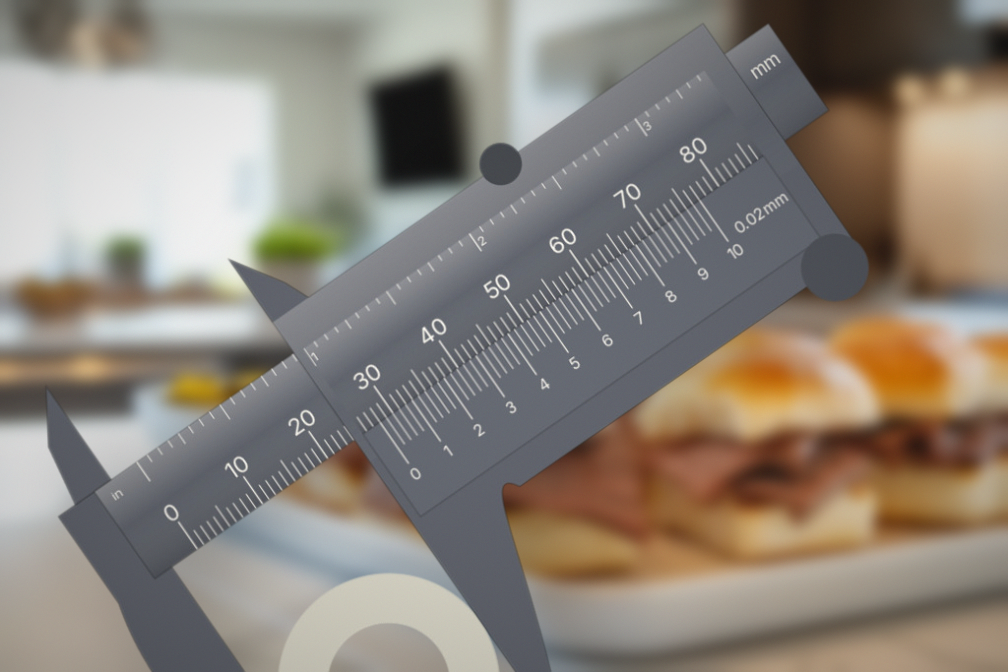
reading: 28.0 mm
